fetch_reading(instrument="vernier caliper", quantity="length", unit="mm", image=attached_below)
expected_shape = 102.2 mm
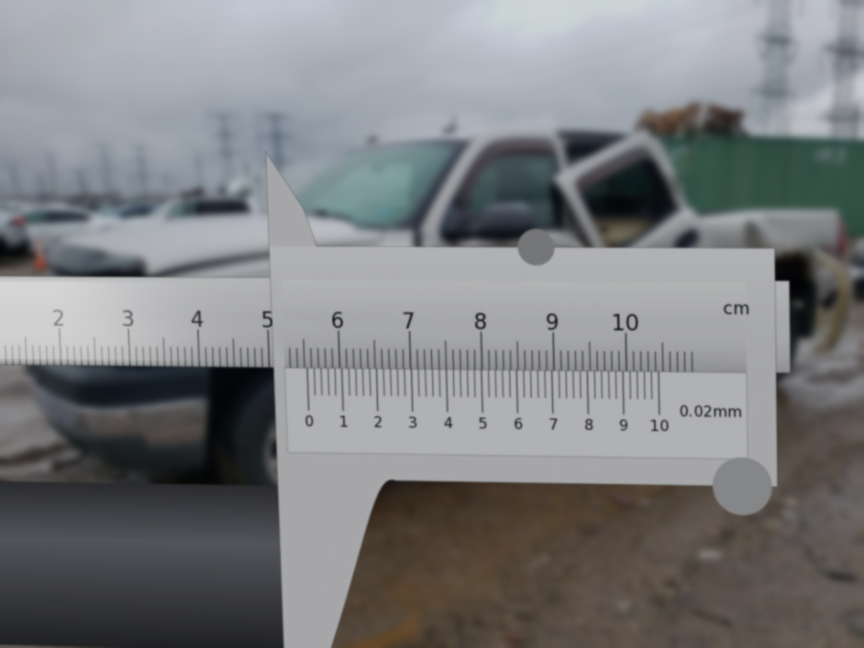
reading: 55.4 mm
